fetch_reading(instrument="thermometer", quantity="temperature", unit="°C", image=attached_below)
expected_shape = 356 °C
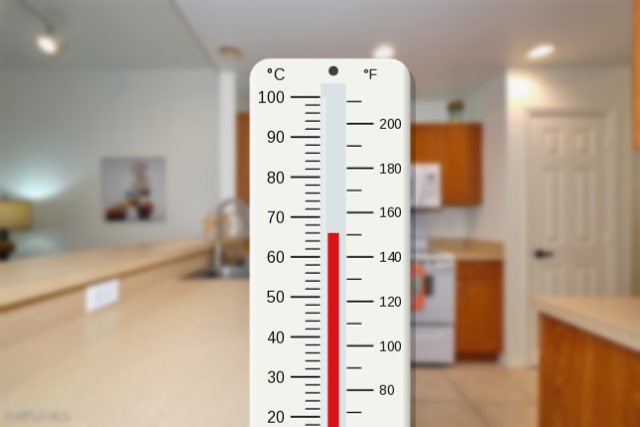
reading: 66 °C
